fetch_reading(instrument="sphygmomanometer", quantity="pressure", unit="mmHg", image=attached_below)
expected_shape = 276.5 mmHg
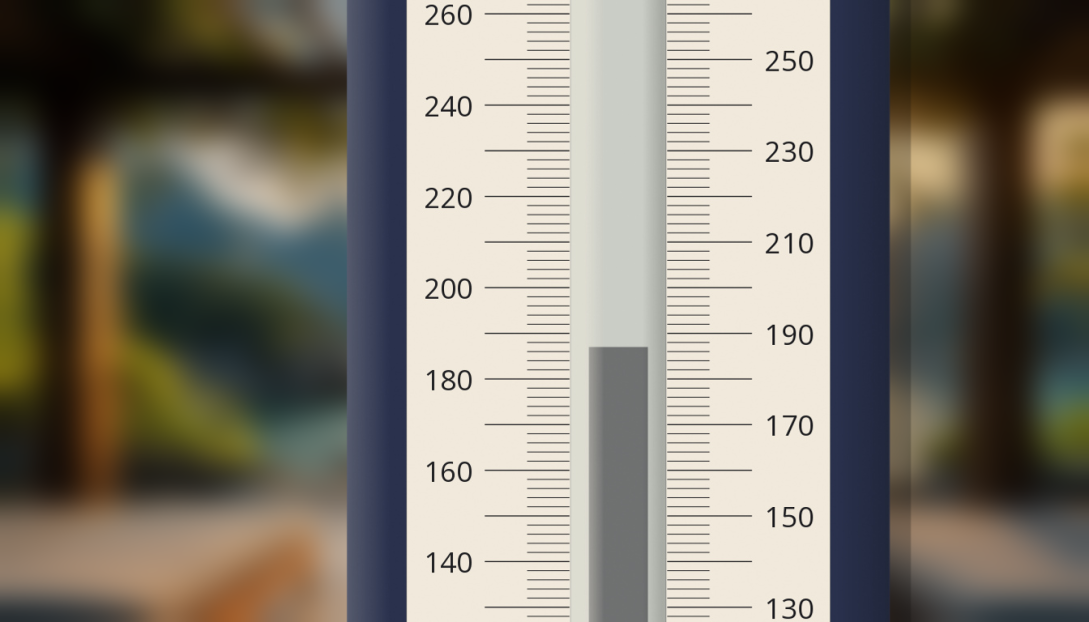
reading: 187 mmHg
